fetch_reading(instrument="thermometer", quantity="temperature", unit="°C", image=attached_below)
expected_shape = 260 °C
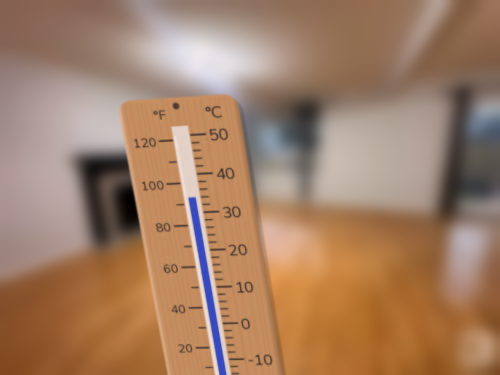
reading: 34 °C
